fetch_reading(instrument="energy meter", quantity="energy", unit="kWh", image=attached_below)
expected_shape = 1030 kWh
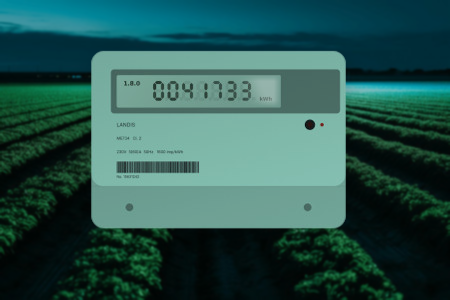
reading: 41733 kWh
